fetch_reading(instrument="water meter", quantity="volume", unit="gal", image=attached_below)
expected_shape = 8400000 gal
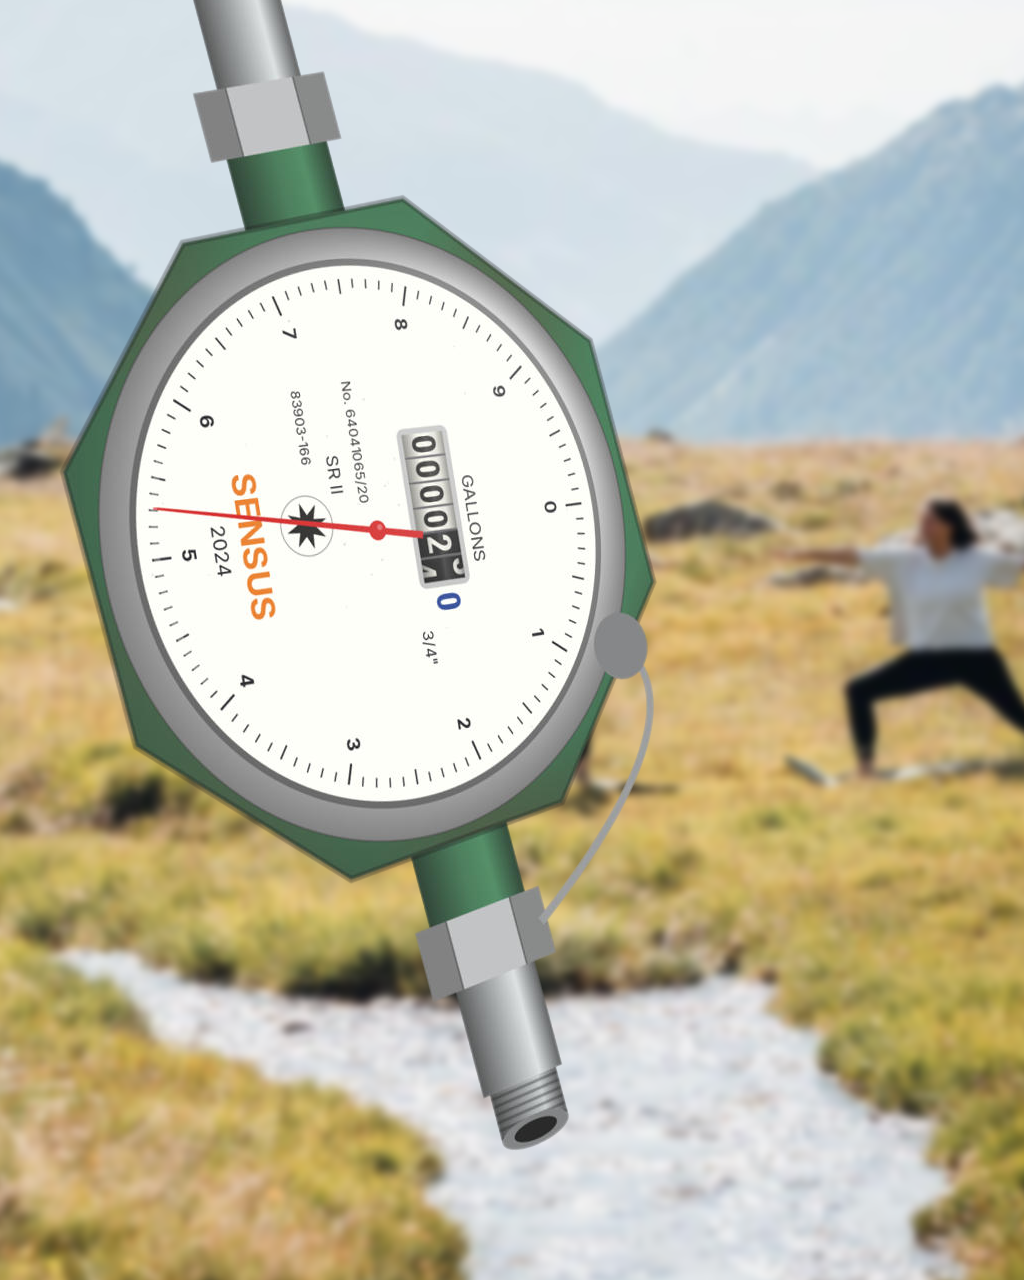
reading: 235.3 gal
